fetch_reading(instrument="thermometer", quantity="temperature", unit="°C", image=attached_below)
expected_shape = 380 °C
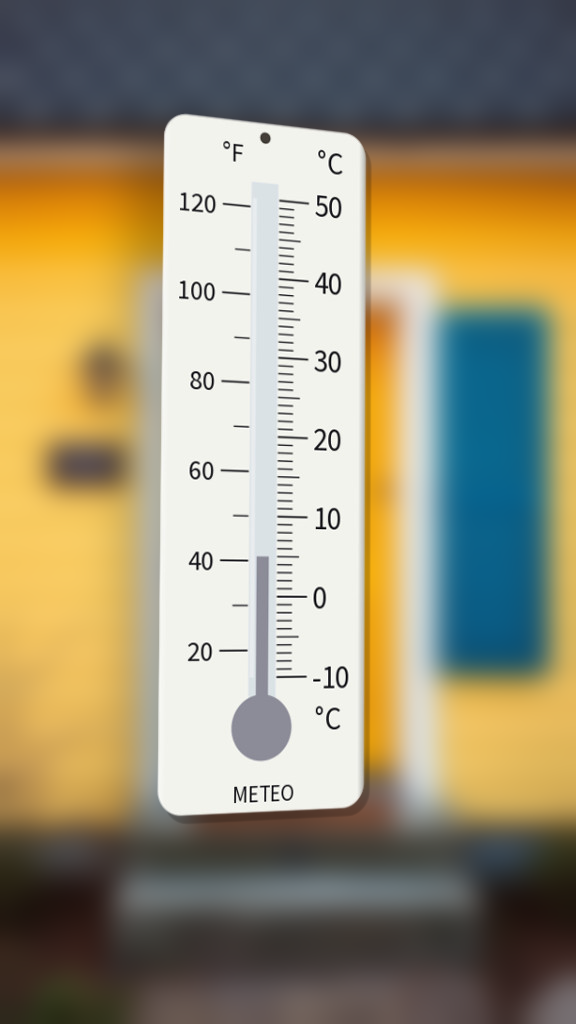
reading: 5 °C
